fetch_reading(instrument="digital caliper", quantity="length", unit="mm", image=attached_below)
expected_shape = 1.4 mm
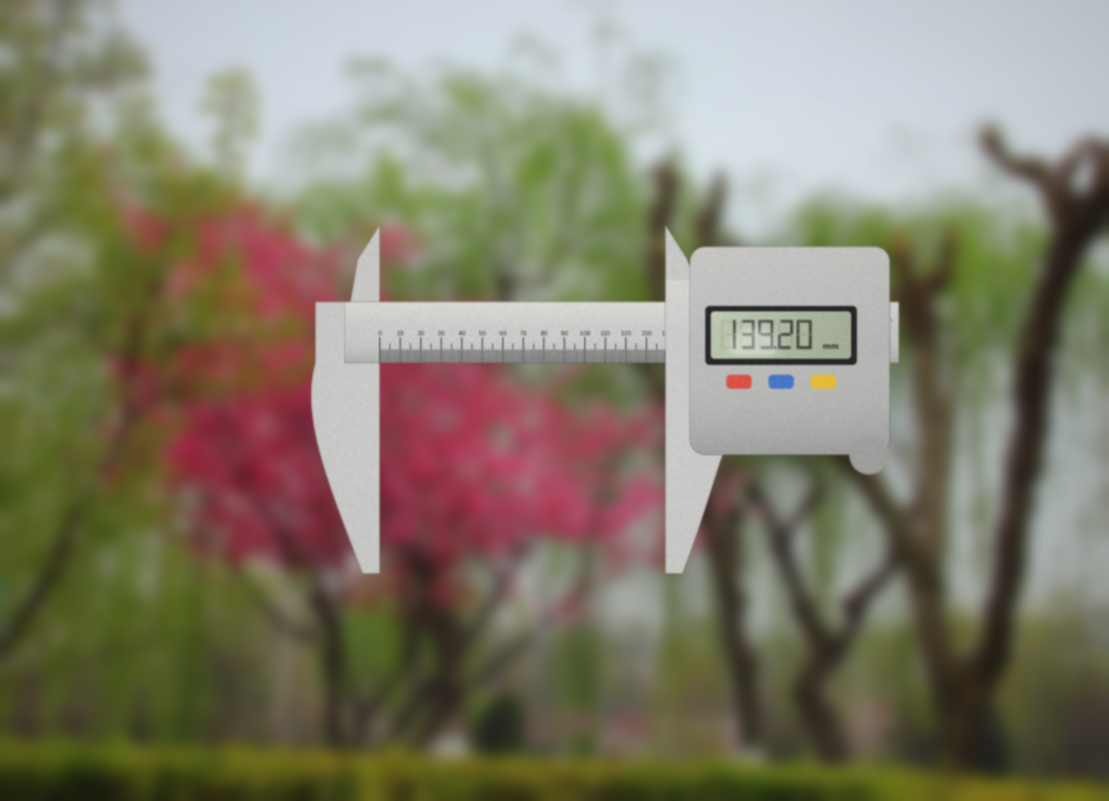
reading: 139.20 mm
